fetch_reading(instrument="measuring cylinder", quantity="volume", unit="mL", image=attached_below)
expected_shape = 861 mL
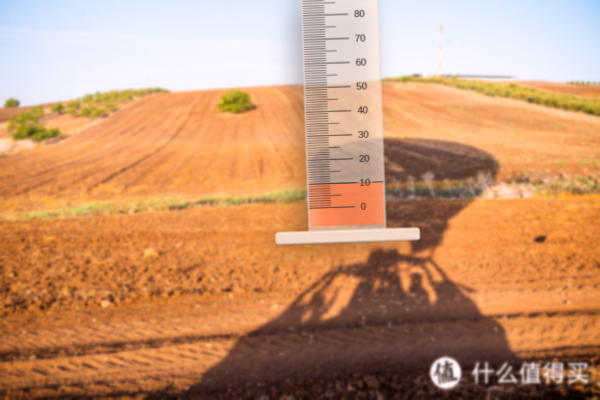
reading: 10 mL
